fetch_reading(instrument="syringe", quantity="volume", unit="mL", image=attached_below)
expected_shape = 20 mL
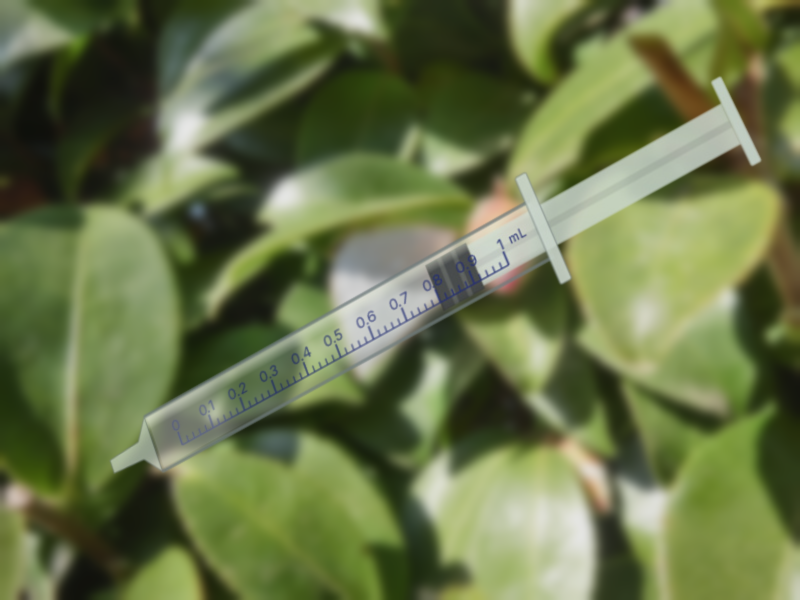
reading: 0.8 mL
